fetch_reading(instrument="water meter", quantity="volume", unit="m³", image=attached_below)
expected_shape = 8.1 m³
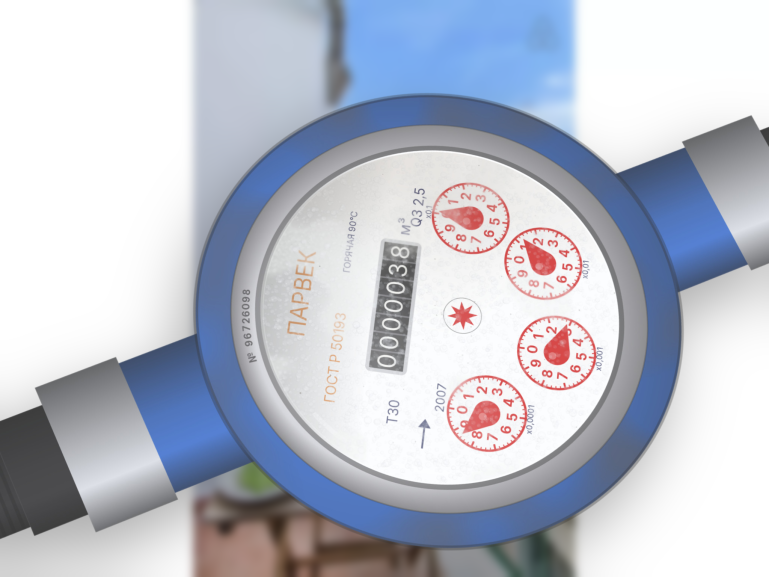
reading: 38.0128 m³
